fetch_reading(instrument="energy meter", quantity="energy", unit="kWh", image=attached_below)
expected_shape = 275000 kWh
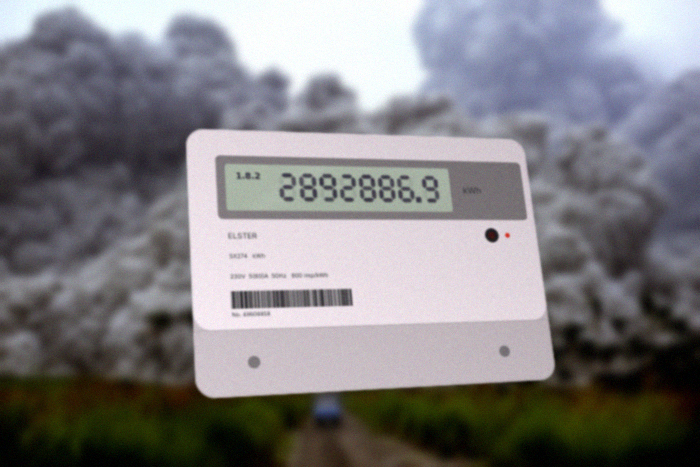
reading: 2892886.9 kWh
